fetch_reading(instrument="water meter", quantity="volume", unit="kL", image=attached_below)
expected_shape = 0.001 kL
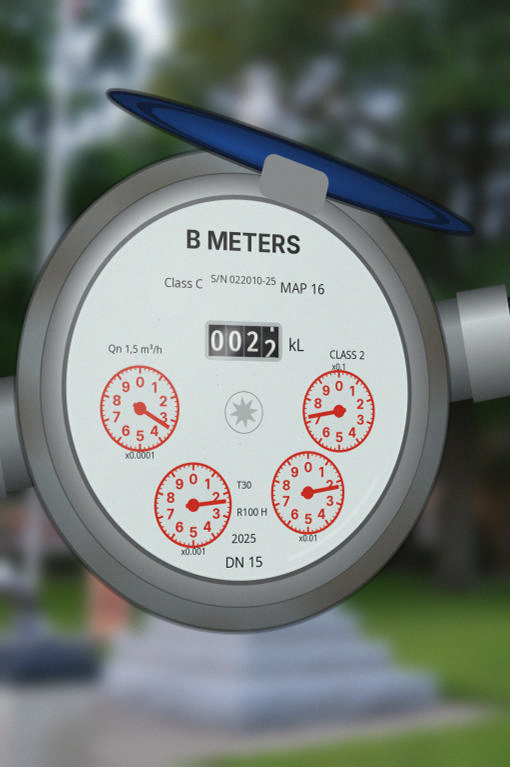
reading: 21.7223 kL
